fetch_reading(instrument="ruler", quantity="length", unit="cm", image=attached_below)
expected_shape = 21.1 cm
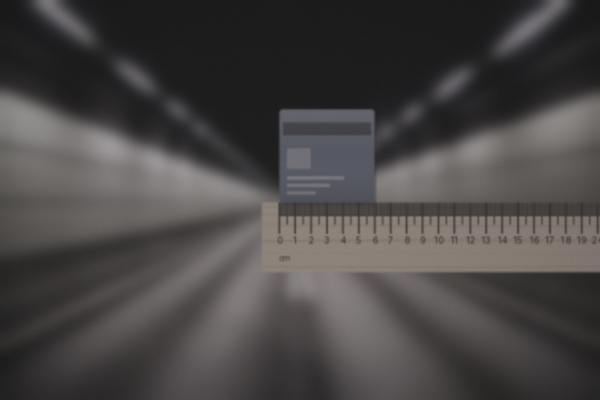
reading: 6 cm
